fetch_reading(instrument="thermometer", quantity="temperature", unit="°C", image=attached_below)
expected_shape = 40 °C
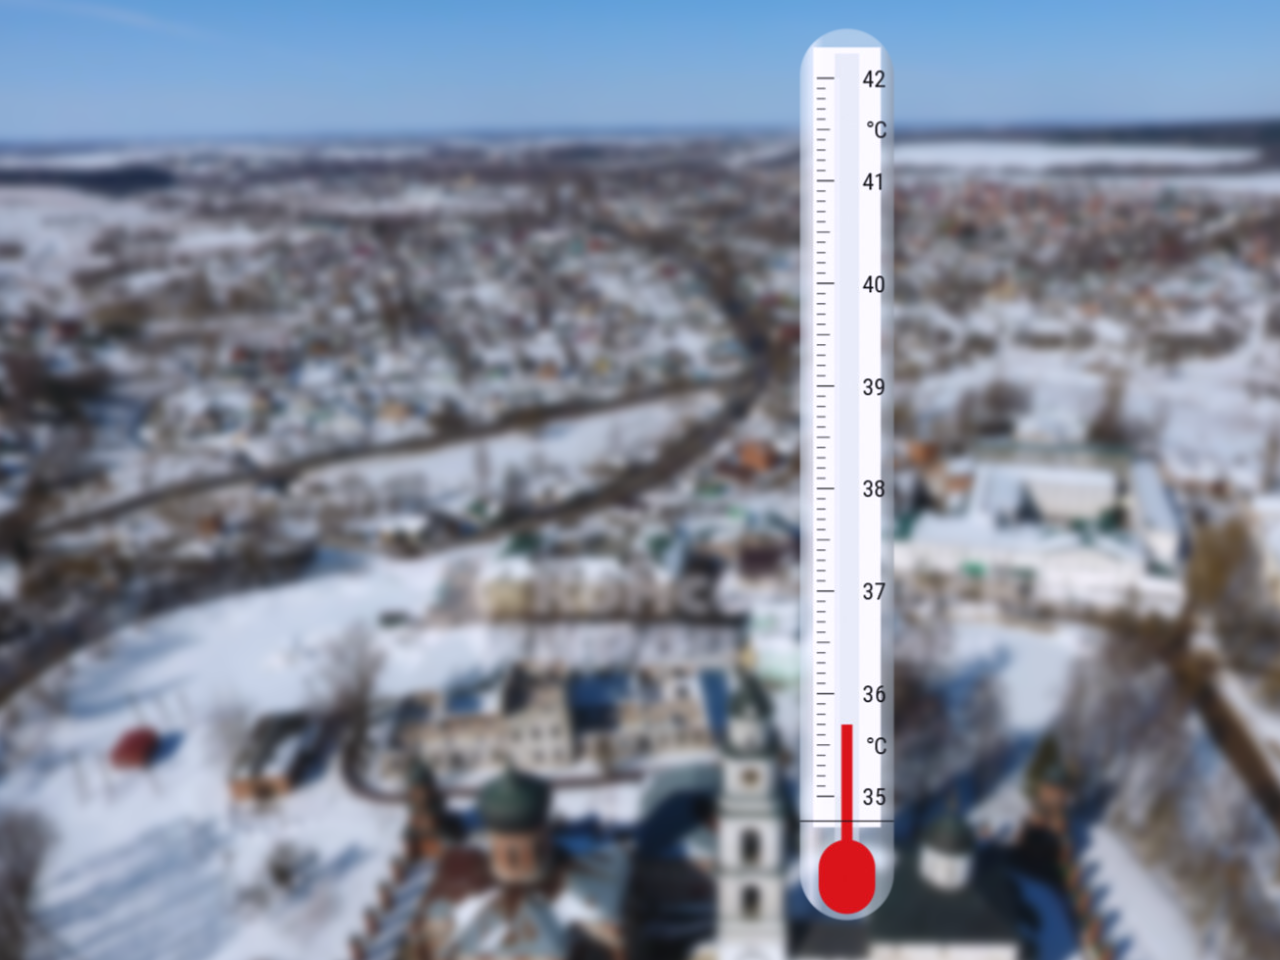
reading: 35.7 °C
